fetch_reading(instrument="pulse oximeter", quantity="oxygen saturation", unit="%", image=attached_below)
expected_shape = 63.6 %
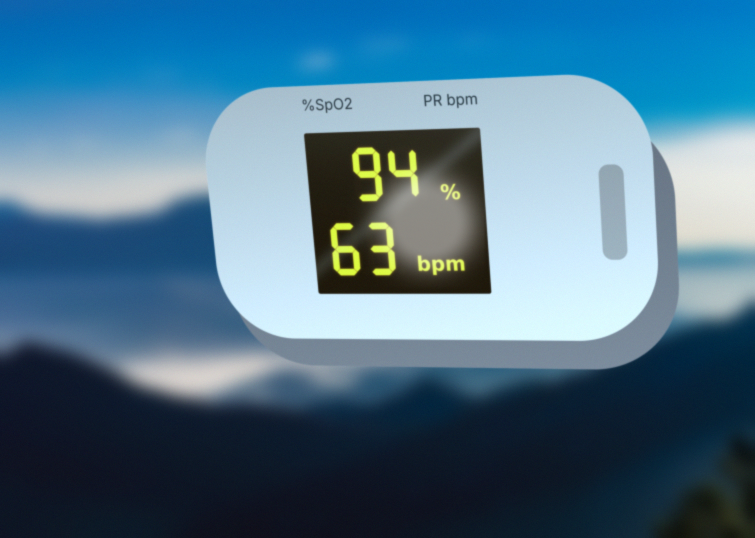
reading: 94 %
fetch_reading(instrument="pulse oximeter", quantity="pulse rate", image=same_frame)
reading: 63 bpm
